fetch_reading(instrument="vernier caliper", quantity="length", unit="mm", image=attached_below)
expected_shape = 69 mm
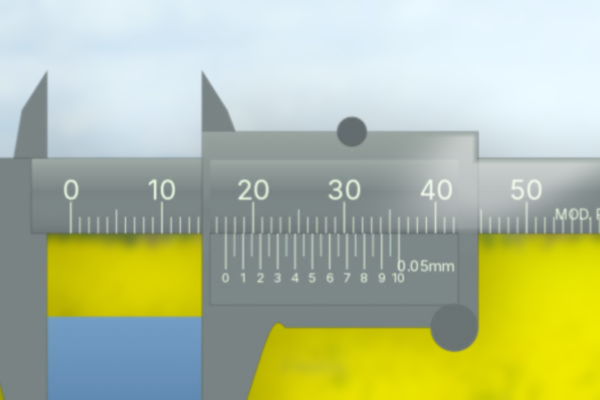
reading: 17.0 mm
